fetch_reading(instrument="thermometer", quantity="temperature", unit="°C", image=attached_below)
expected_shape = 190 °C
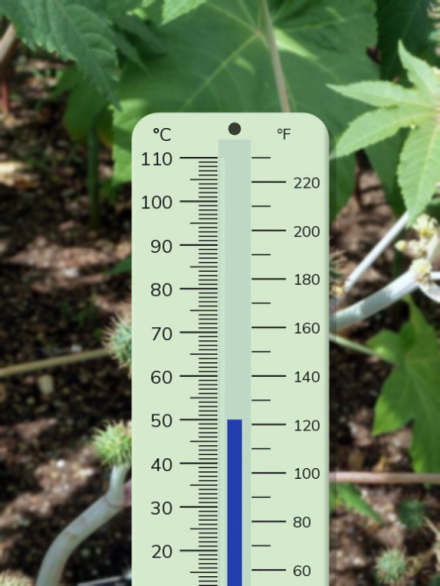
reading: 50 °C
